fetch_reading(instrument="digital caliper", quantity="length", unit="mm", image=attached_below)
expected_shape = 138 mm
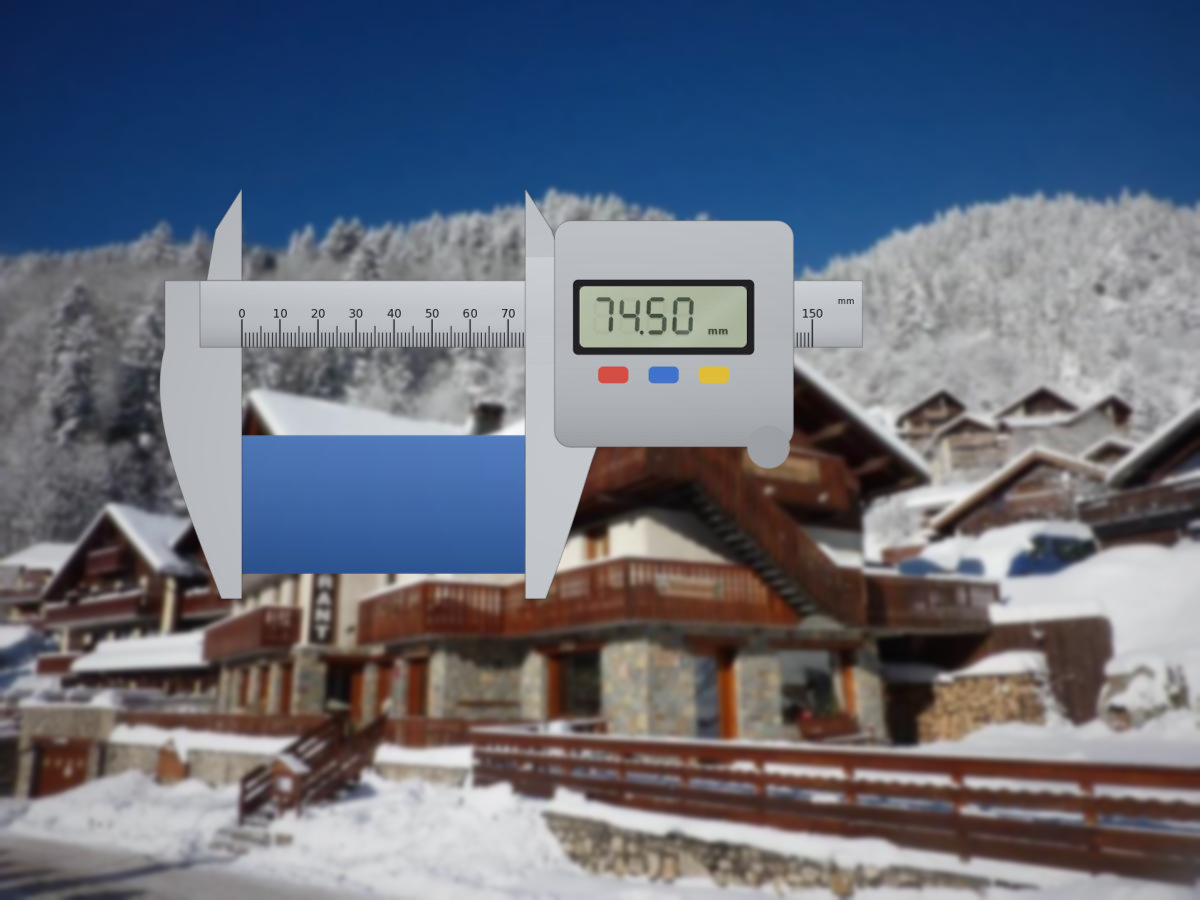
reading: 74.50 mm
